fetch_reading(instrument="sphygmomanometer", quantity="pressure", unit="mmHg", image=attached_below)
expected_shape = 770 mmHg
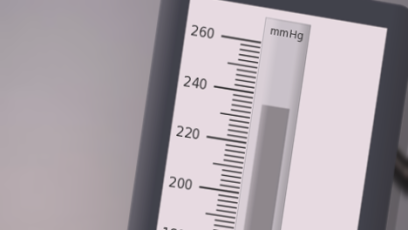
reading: 236 mmHg
